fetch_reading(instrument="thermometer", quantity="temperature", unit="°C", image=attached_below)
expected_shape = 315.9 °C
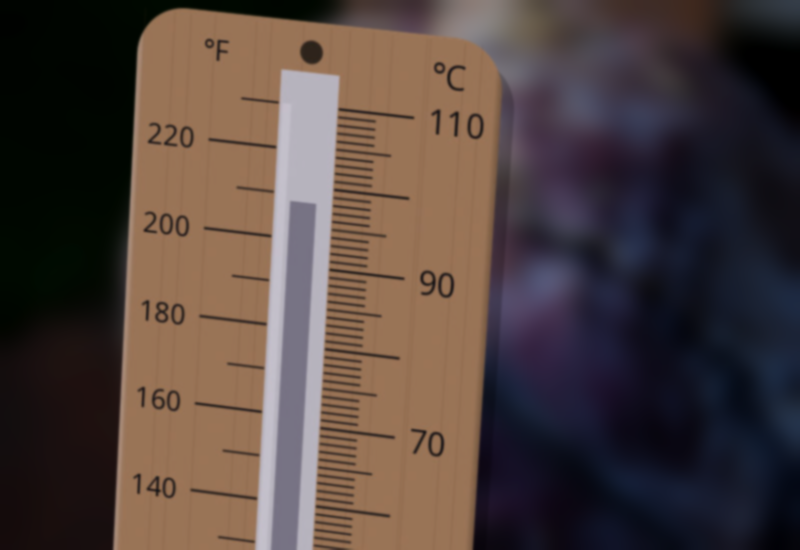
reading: 98 °C
